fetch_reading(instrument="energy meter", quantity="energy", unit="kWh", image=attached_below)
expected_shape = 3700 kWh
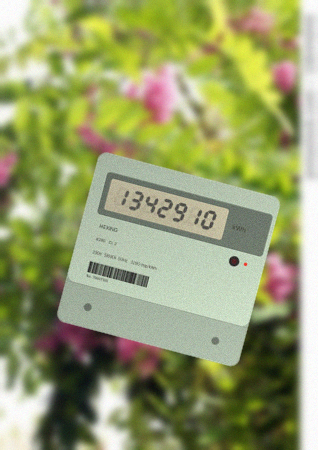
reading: 1342910 kWh
